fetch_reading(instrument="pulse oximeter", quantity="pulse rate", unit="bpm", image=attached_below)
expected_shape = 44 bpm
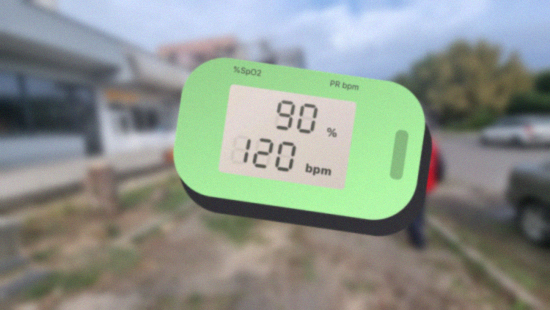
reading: 120 bpm
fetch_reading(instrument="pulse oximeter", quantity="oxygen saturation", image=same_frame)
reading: 90 %
